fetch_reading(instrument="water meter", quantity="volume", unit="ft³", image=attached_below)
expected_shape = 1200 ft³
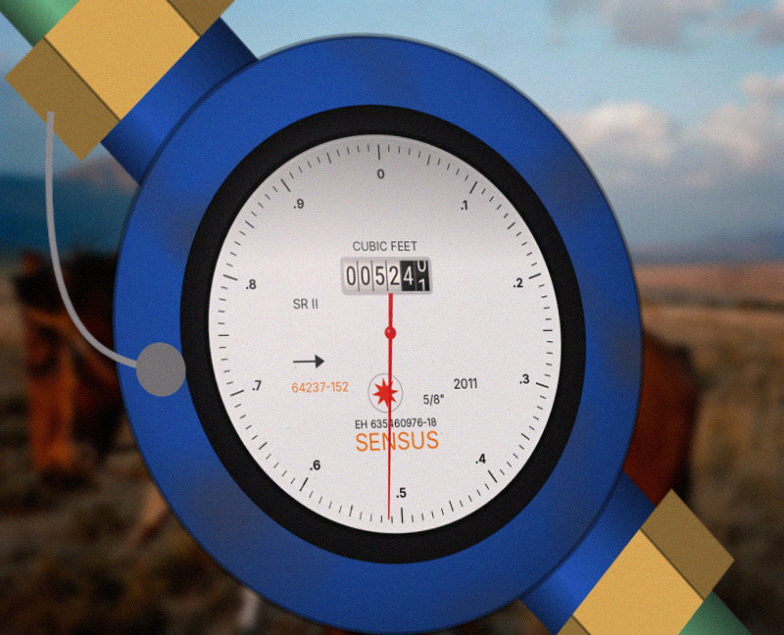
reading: 5240.51 ft³
